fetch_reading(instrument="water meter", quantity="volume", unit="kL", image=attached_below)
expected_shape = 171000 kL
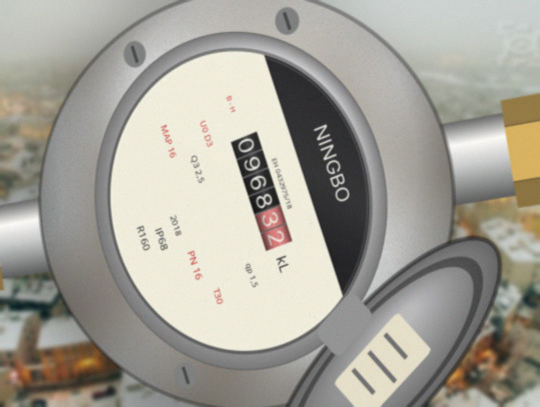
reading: 968.32 kL
